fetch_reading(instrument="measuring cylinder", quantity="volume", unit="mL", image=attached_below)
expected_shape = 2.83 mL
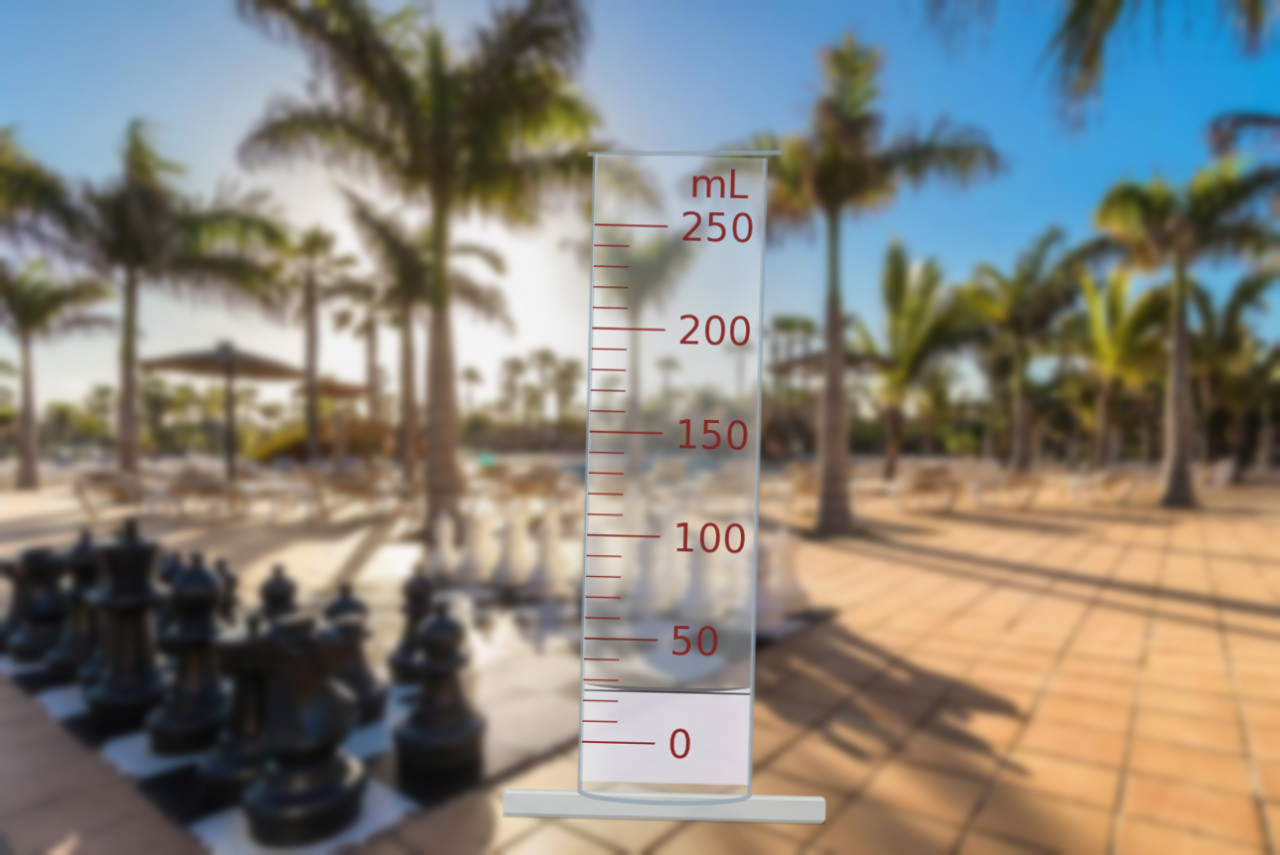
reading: 25 mL
